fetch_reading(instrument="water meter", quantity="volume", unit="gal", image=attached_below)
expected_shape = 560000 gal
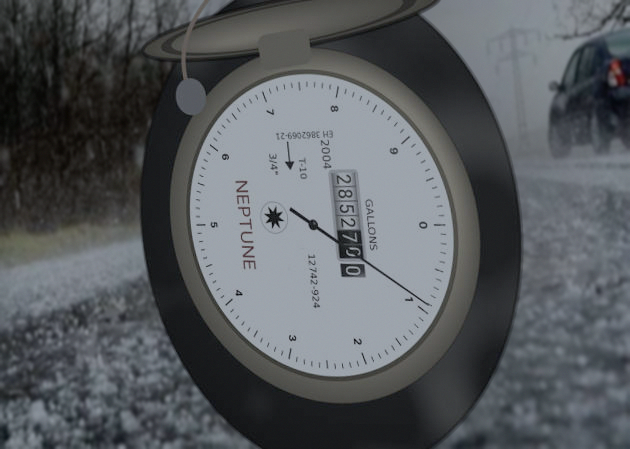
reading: 2852700.9 gal
